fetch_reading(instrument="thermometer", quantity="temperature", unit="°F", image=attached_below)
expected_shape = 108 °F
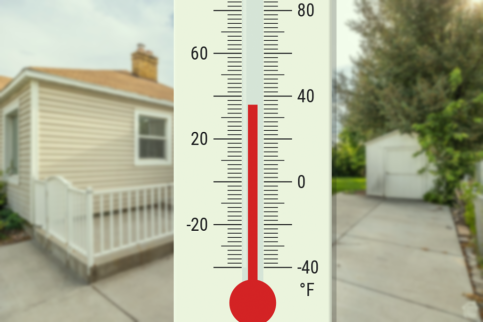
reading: 36 °F
